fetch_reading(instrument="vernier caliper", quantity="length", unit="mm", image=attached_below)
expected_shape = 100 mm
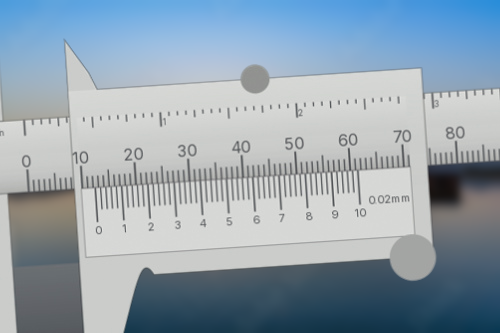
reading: 12.4 mm
